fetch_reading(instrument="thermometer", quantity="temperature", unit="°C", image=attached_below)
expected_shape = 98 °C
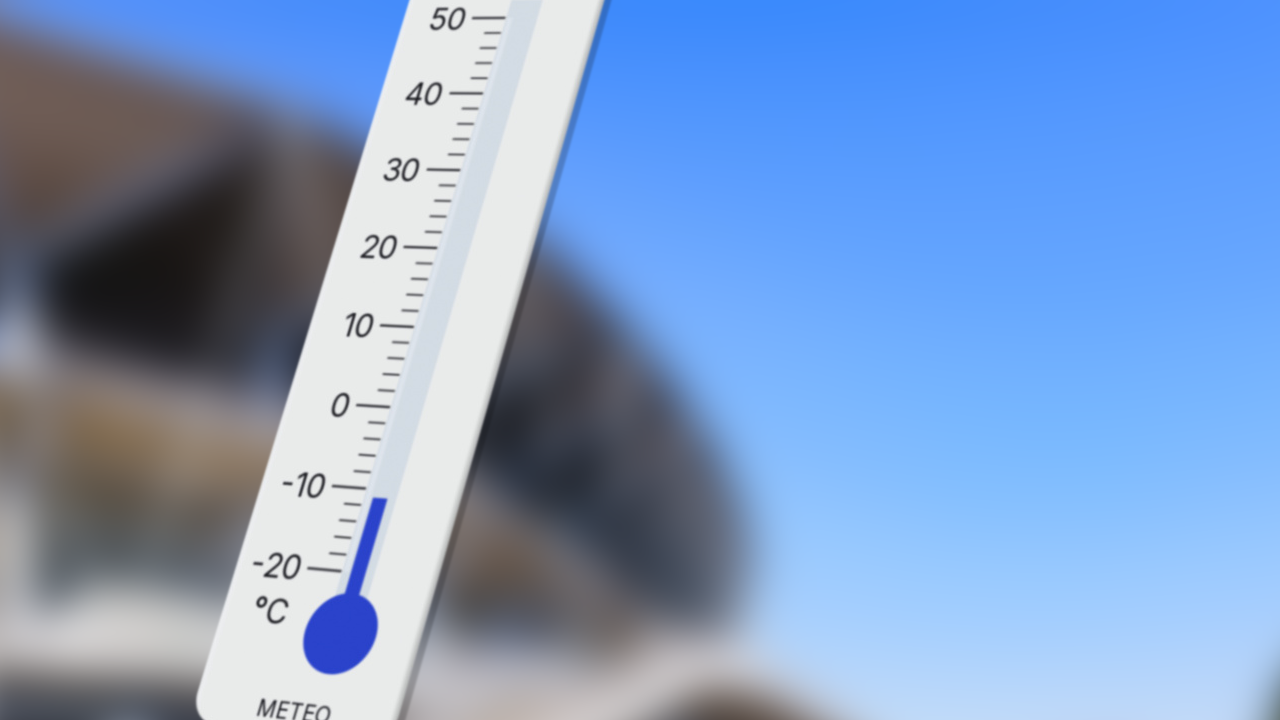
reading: -11 °C
